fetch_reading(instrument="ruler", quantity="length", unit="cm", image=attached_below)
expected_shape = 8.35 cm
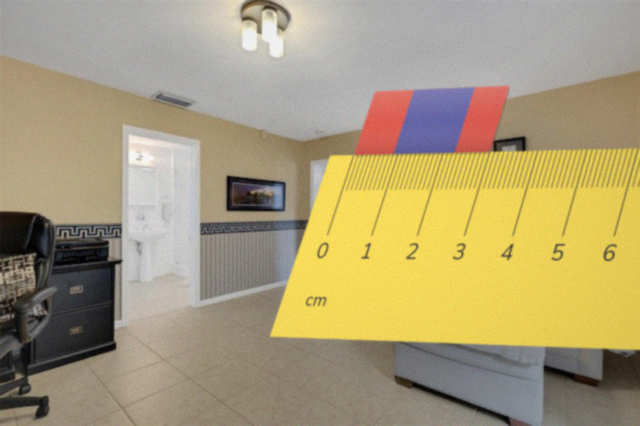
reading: 3 cm
